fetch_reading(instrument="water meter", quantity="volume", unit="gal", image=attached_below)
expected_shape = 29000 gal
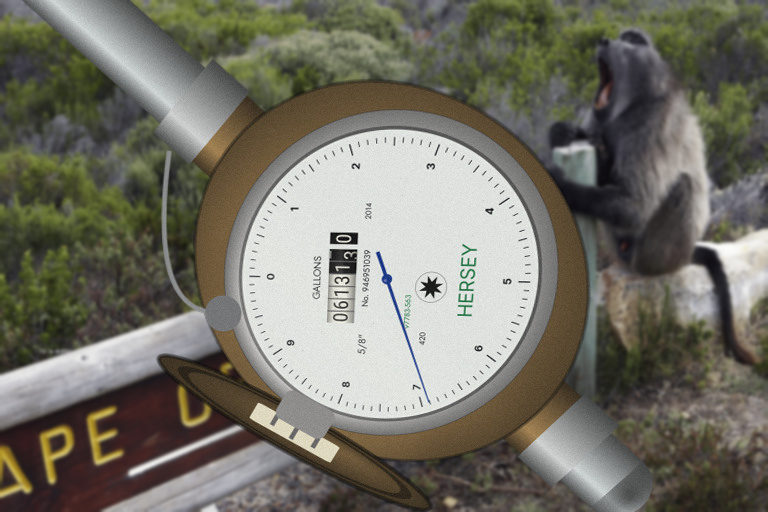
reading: 613126.9 gal
